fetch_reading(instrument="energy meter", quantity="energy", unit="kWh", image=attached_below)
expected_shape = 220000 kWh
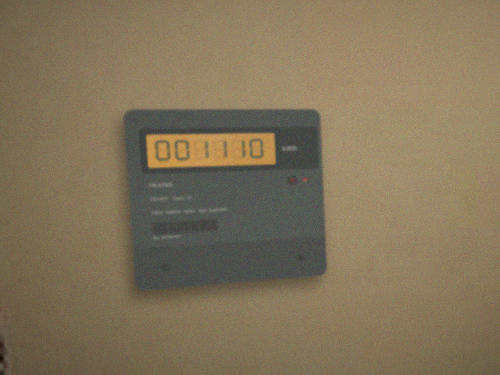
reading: 1110 kWh
